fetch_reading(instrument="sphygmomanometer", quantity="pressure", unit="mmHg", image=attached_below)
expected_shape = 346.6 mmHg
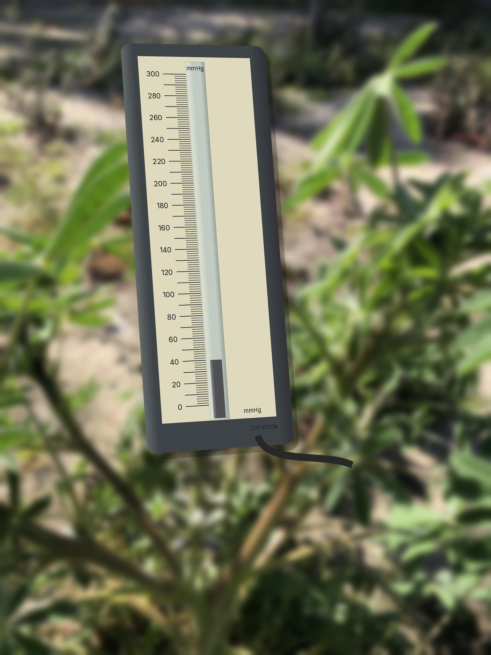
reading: 40 mmHg
